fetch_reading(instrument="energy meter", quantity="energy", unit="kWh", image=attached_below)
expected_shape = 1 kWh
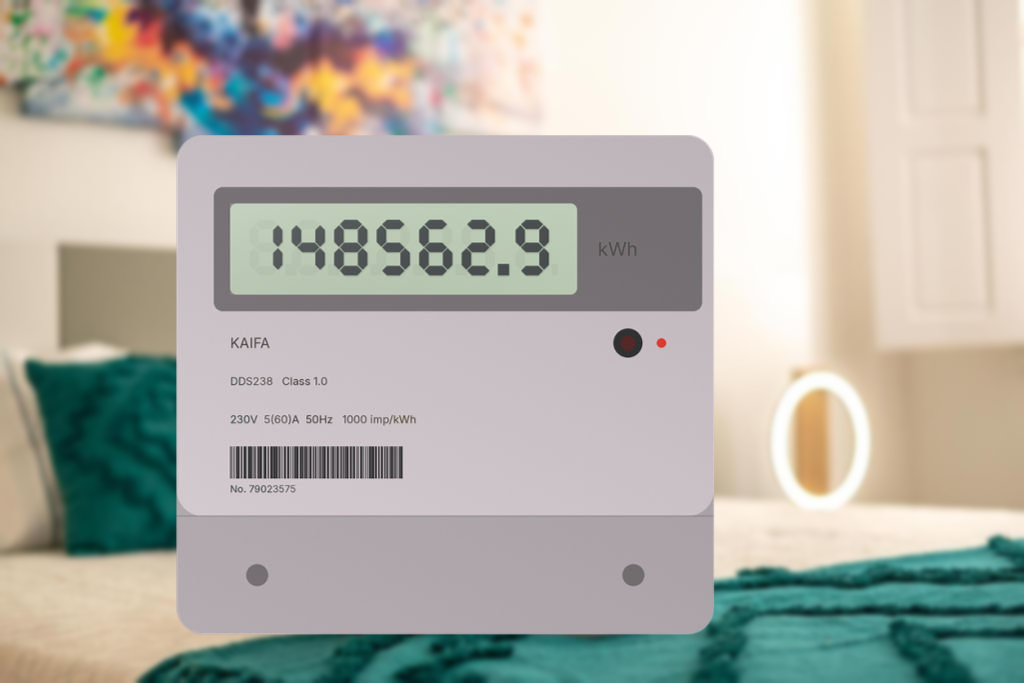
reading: 148562.9 kWh
